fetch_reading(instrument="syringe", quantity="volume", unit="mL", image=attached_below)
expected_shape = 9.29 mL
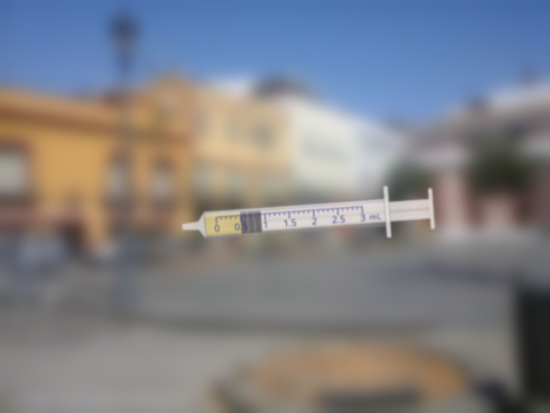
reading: 0.5 mL
